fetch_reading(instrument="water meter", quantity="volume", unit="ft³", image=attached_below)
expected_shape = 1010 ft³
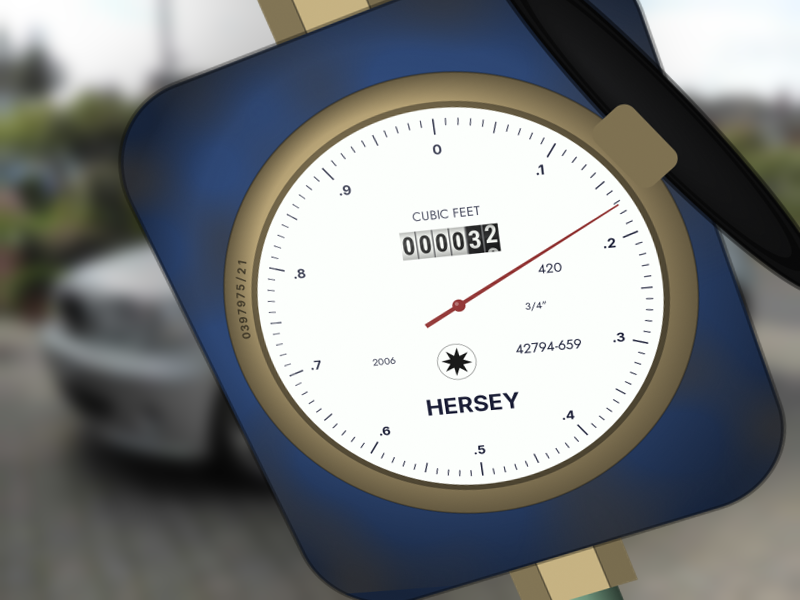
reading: 32.17 ft³
